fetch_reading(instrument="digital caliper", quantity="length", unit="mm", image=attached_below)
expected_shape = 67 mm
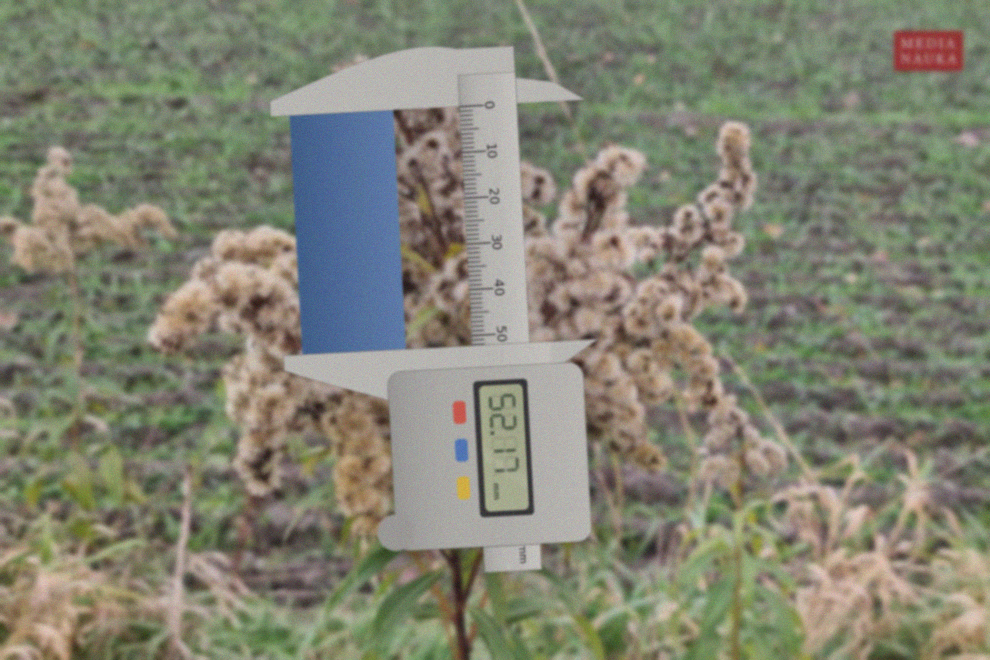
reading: 52.17 mm
